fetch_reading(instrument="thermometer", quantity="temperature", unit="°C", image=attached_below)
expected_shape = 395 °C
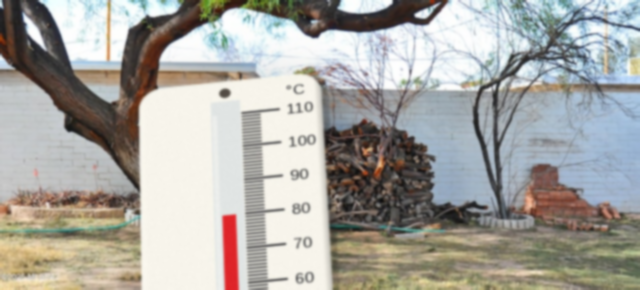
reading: 80 °C
